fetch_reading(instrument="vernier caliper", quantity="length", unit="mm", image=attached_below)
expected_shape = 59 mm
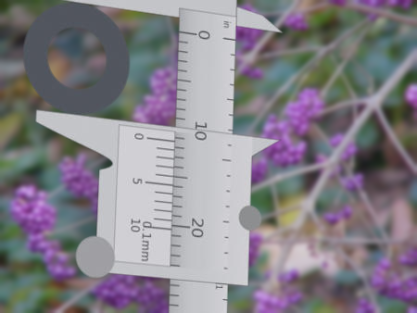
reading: 11.4 mm
